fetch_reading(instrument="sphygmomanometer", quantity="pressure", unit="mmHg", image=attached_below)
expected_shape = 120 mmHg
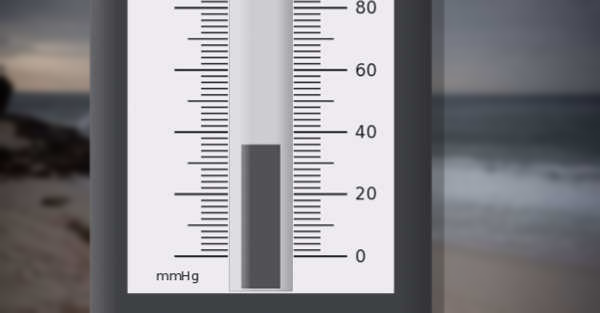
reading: 36 mmHg
